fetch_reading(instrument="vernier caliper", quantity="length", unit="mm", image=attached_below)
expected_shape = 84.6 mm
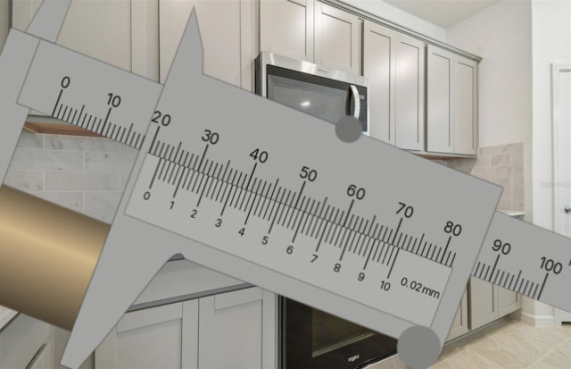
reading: 22.5 mm
